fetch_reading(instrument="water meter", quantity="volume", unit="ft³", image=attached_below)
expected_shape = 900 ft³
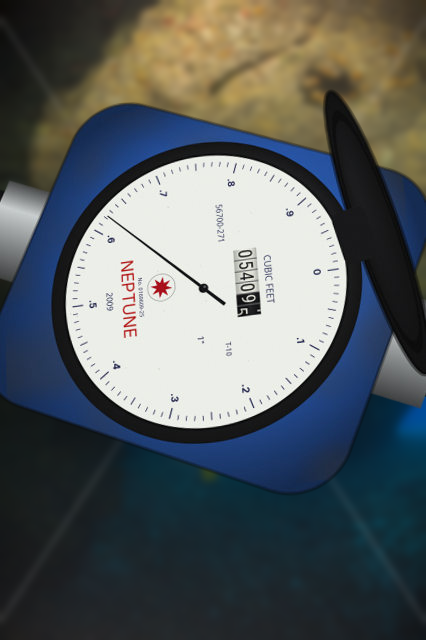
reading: 54094.62 ft³
